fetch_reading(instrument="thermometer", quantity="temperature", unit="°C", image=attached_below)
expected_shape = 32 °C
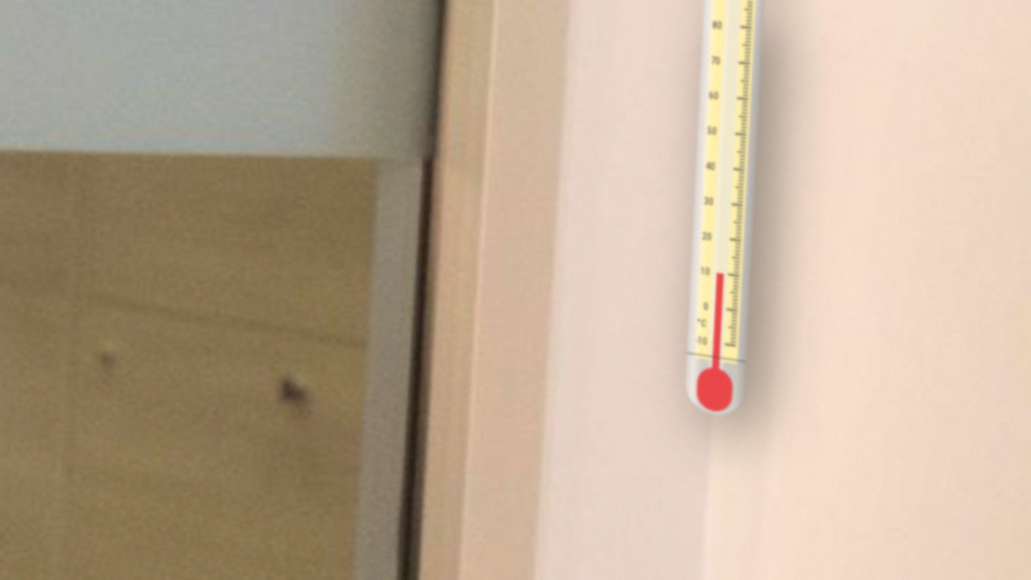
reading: 10 °C
